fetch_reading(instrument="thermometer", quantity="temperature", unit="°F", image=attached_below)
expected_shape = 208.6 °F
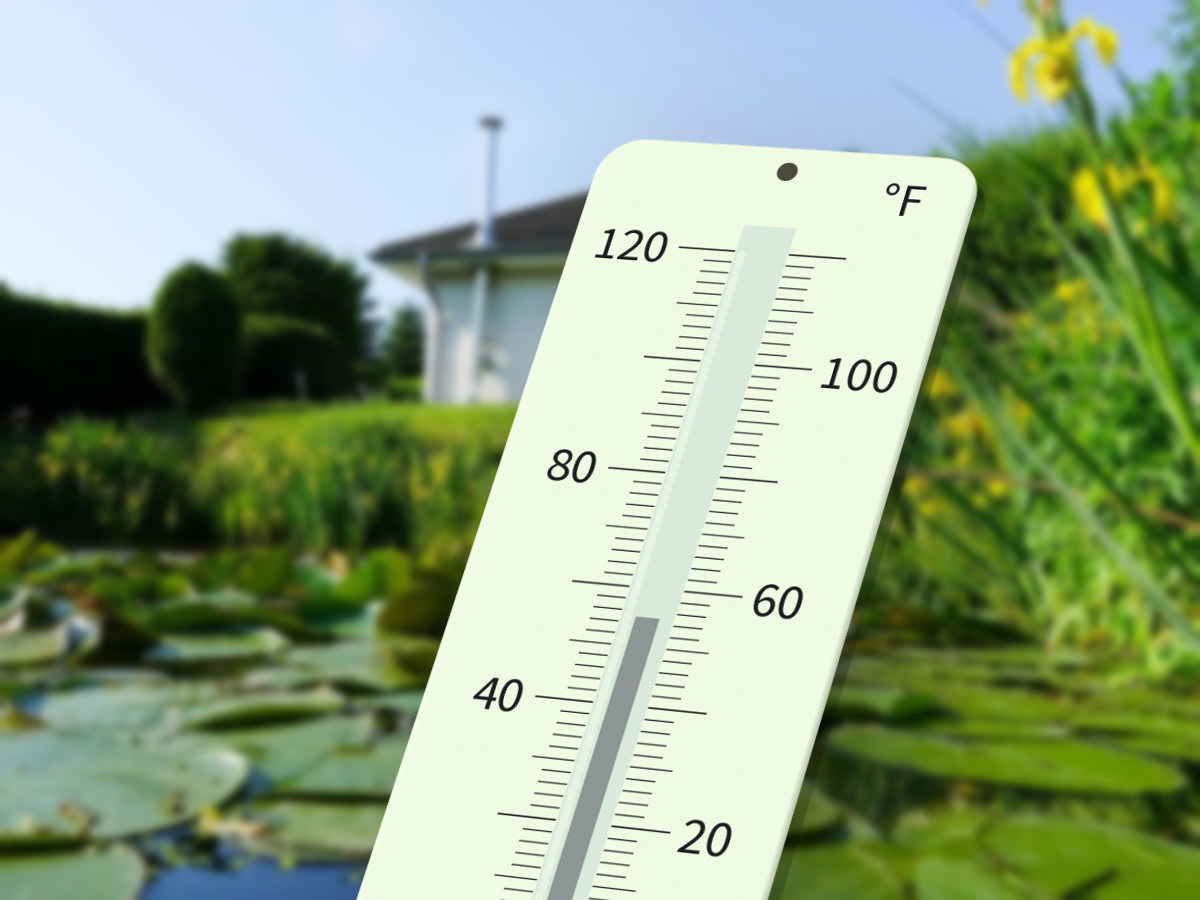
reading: 55 °F
